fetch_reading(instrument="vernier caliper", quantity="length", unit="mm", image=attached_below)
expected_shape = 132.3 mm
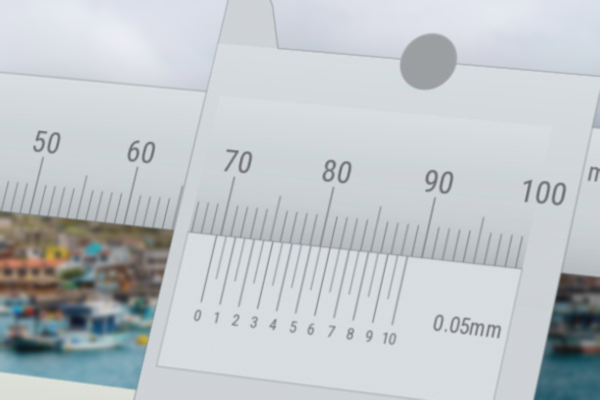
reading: 69.6 mm
